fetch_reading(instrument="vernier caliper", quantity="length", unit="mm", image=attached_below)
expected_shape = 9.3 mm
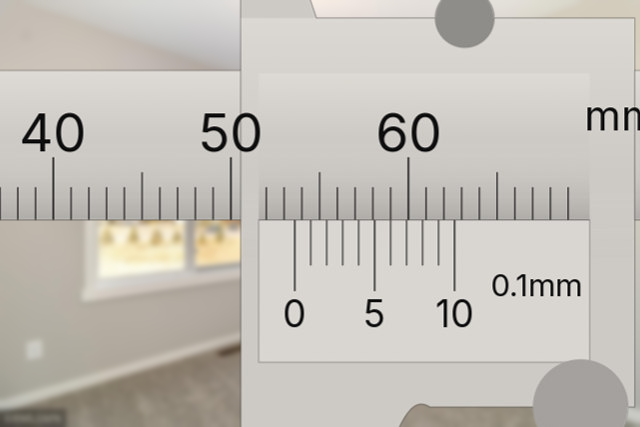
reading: 53.6 mm
